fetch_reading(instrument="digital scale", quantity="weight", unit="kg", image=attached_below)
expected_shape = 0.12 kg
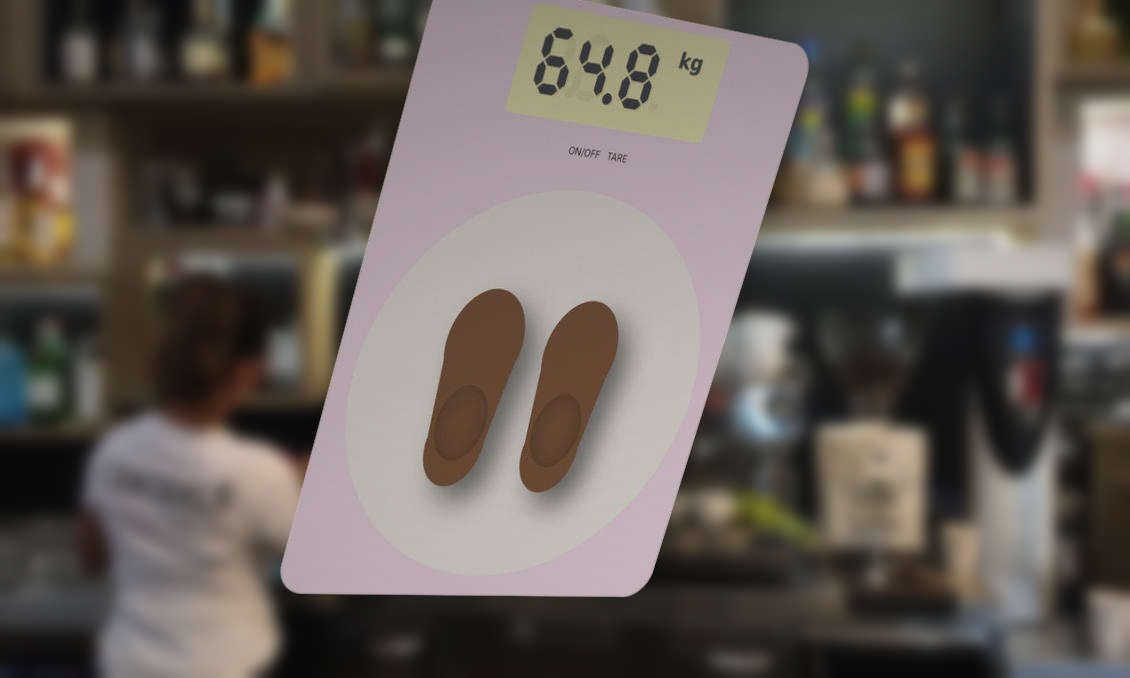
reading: 64.8 kg
